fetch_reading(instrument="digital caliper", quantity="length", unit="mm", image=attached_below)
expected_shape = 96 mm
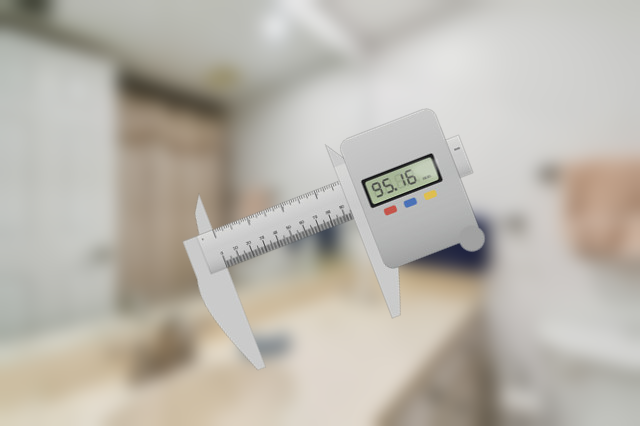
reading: 95.16 mm
